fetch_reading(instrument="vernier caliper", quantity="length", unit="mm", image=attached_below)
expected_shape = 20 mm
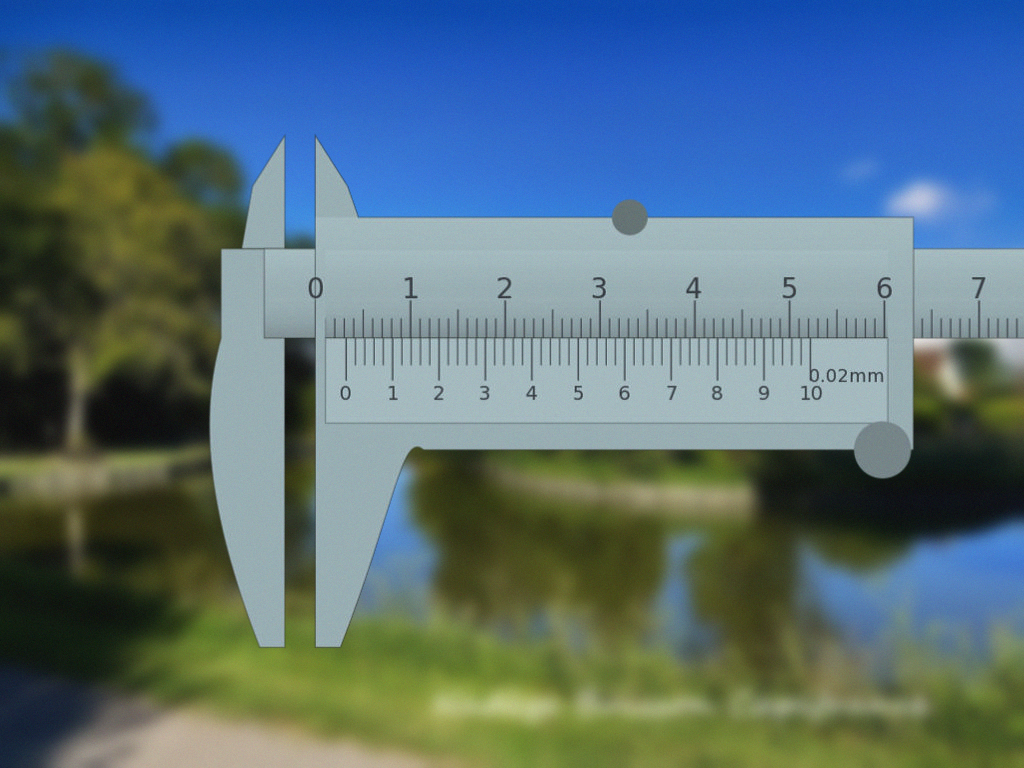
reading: 3.2 mm
